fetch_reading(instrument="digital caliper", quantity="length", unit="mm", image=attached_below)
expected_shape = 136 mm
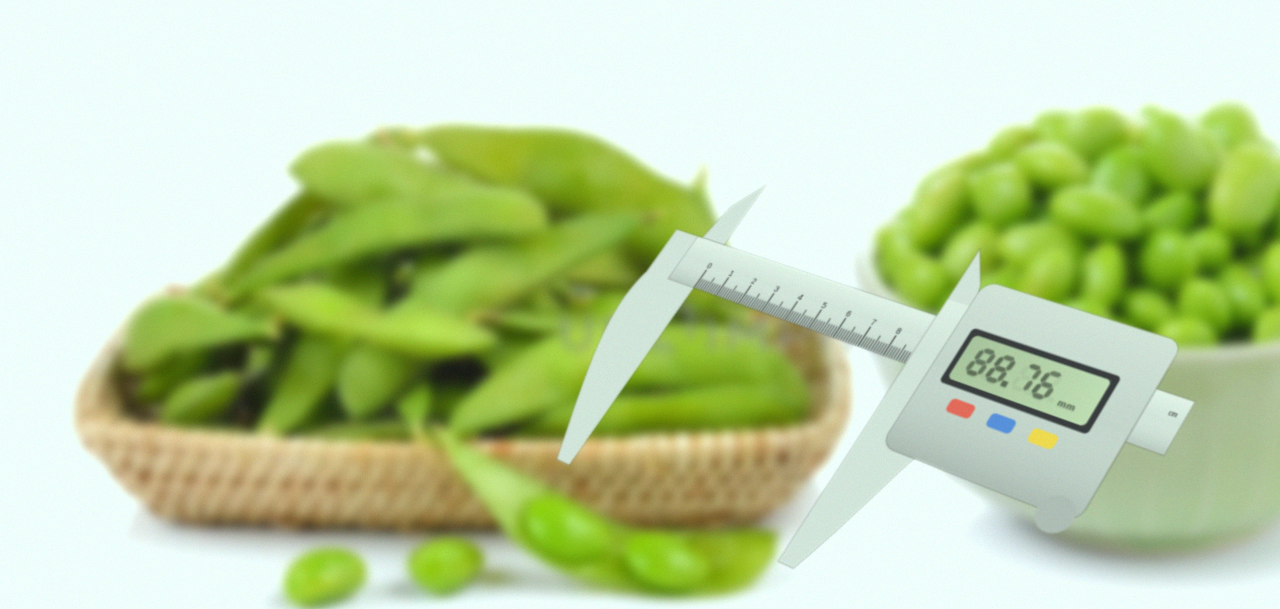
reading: 88.76 mm
